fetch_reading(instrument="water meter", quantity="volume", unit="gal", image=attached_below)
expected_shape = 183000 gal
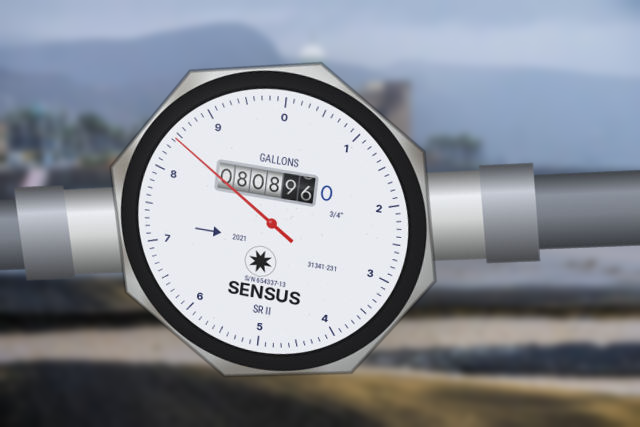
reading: 808958.4 gal
